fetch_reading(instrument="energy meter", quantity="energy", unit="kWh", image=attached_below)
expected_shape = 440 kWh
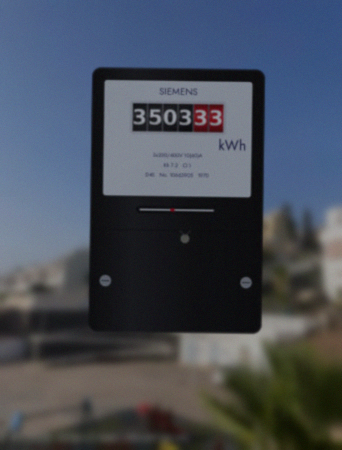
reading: 3503.33 kWh
